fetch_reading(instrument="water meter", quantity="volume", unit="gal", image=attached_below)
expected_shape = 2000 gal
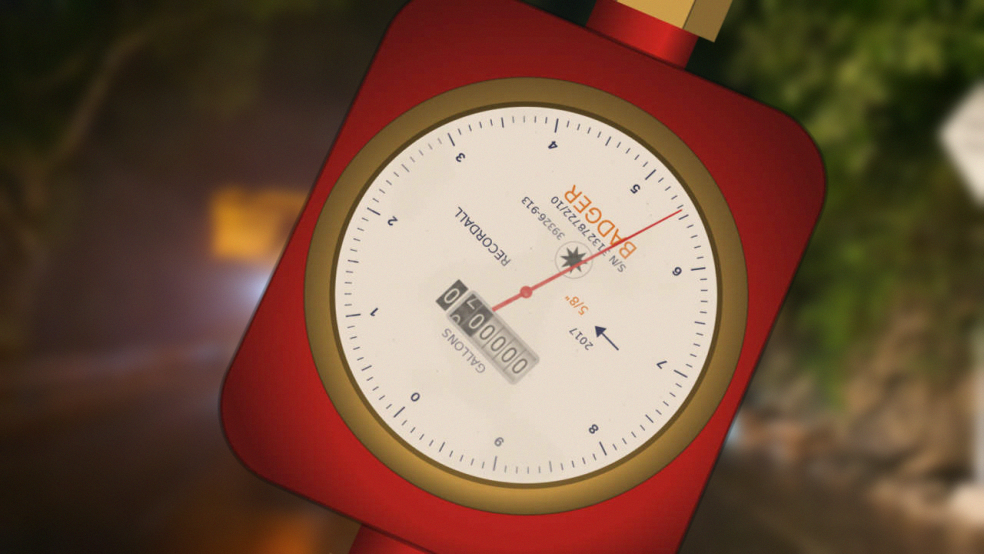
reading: 65.4 gal
